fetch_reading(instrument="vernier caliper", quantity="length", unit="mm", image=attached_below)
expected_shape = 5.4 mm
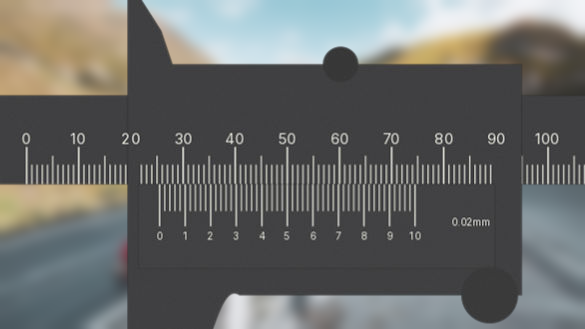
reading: 25.5 mm
